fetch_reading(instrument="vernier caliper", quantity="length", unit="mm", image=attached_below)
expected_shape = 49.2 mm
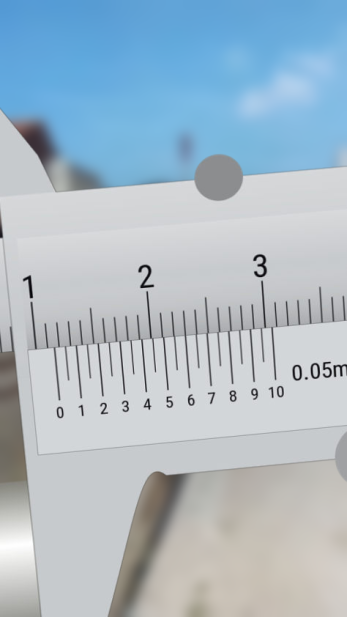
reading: 11.6 mm
